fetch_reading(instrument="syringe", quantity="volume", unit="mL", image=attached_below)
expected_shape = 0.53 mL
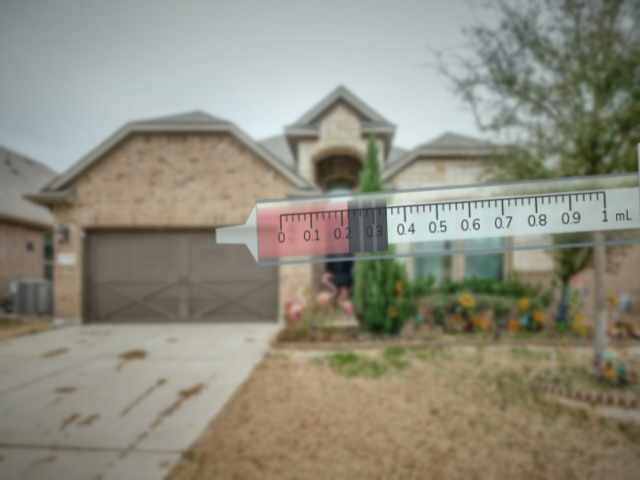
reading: 0.22 mL
